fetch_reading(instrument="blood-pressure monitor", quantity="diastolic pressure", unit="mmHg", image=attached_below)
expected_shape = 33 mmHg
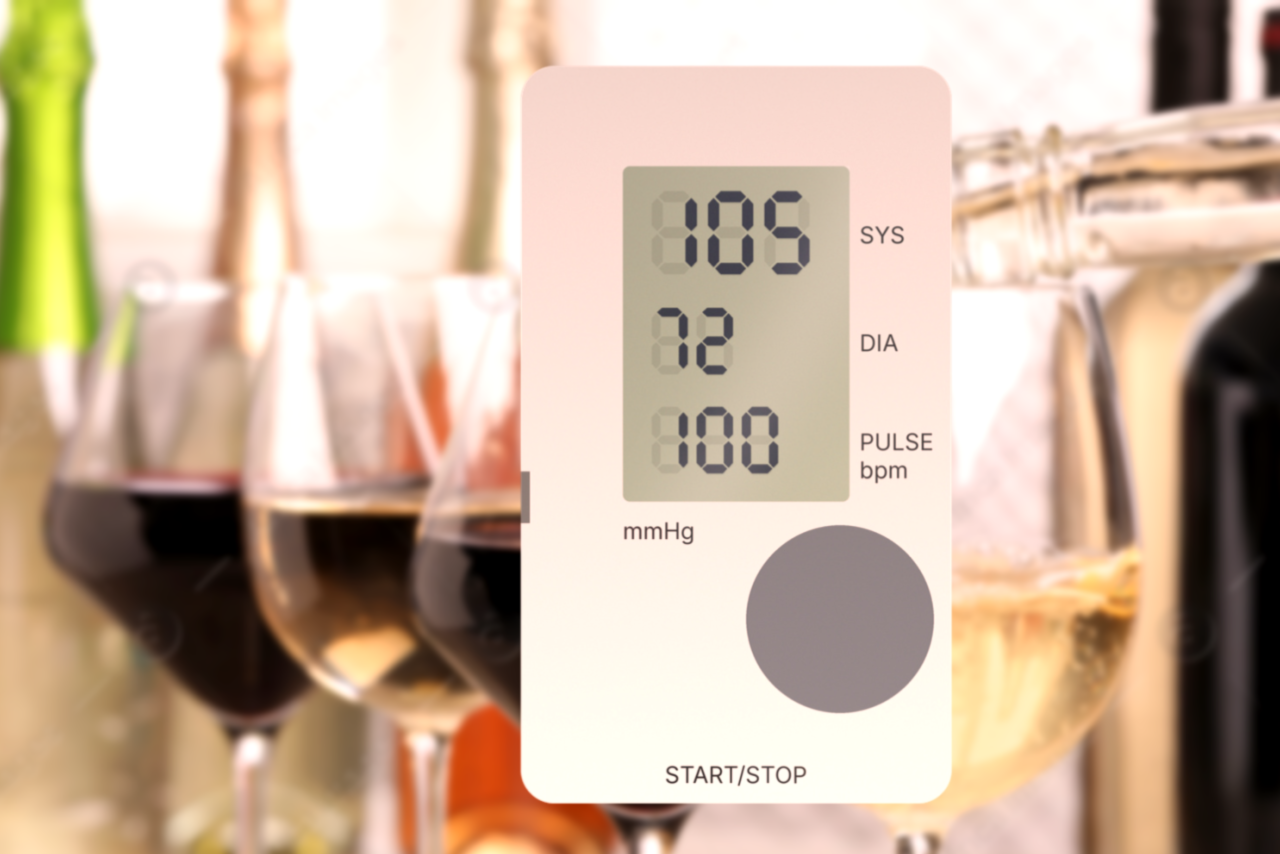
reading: 72 mmHg
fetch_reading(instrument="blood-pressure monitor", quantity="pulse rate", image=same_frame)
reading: 100 bpm
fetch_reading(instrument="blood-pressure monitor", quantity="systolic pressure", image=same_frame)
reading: 105 mmHg
